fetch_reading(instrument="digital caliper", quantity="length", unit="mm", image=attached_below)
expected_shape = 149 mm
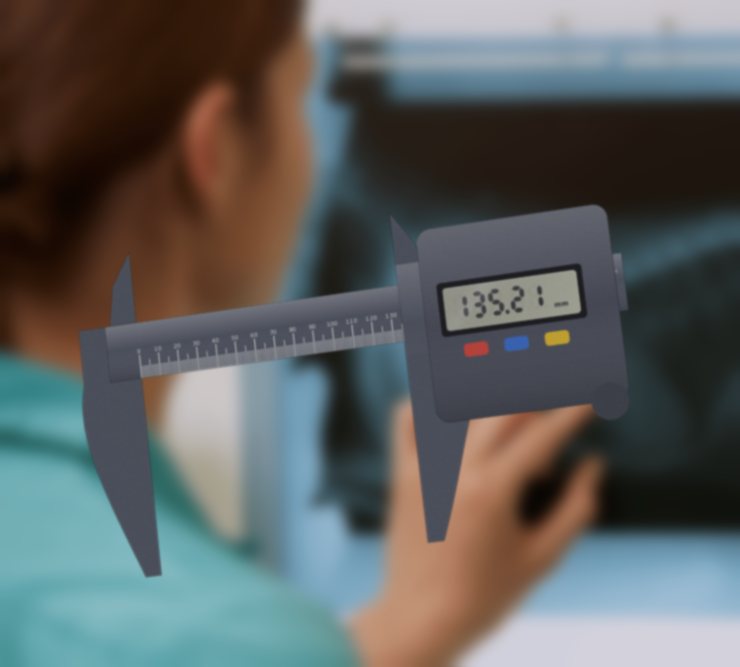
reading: 135.21 mm
